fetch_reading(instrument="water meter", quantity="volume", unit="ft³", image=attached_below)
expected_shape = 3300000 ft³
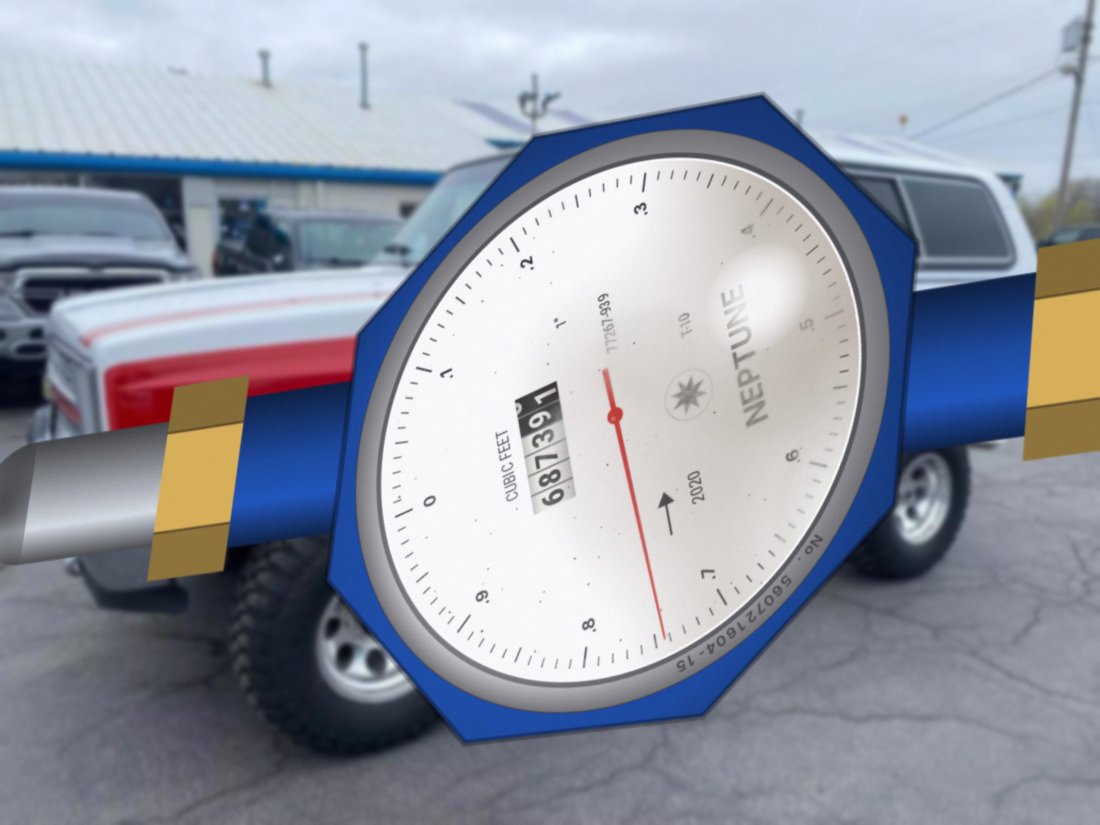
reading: 687390.74 ft³
